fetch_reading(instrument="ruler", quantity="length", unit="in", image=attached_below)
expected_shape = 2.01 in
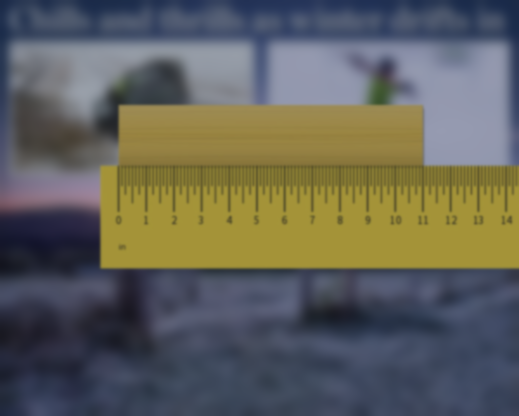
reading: 11 in
